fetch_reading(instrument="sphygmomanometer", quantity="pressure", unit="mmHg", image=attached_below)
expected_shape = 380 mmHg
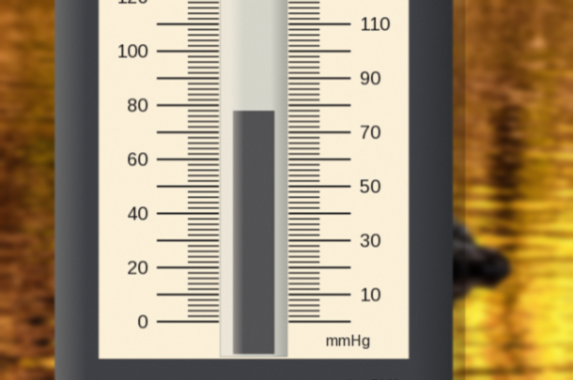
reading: 78 mmHg
